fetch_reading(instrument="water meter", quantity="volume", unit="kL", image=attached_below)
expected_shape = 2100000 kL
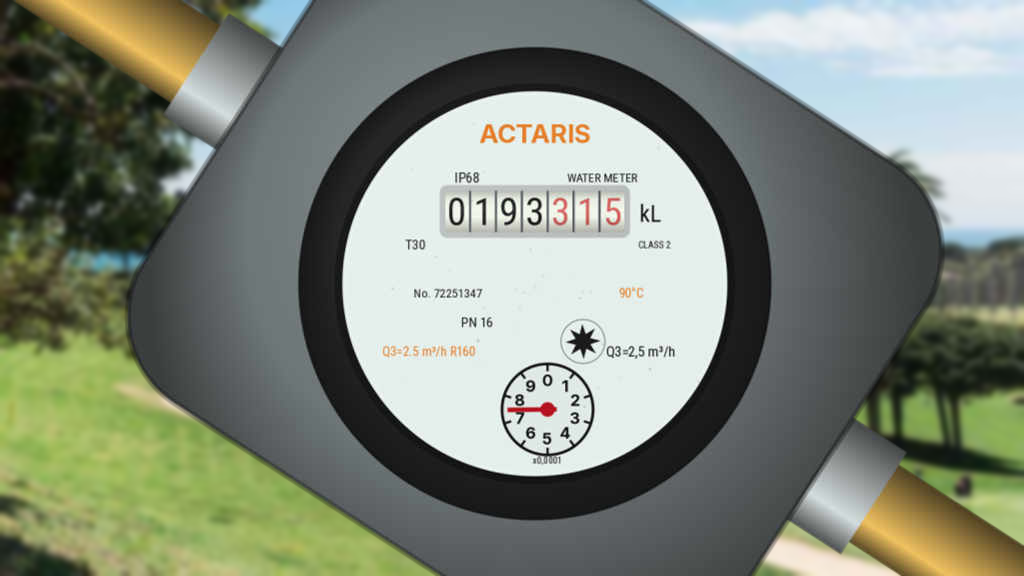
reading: 193.3157 kL
